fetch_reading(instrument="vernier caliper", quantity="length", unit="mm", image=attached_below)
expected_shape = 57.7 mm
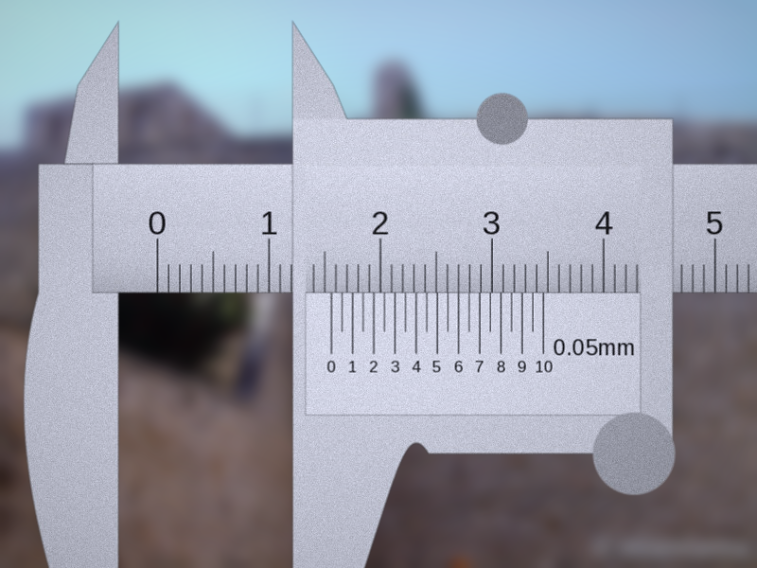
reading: 15.6 mm
